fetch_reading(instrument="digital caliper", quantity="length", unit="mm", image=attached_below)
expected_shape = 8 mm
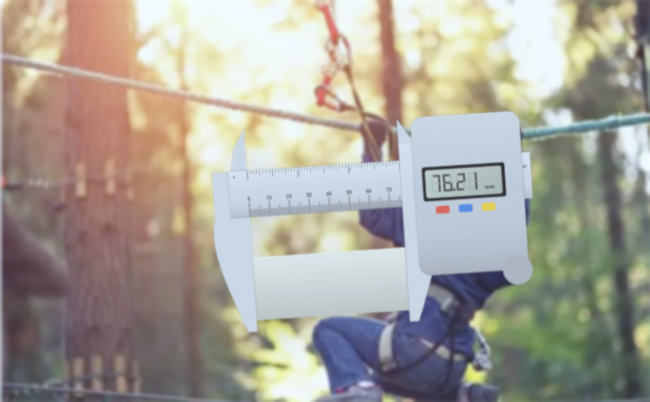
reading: 76.21 mm
